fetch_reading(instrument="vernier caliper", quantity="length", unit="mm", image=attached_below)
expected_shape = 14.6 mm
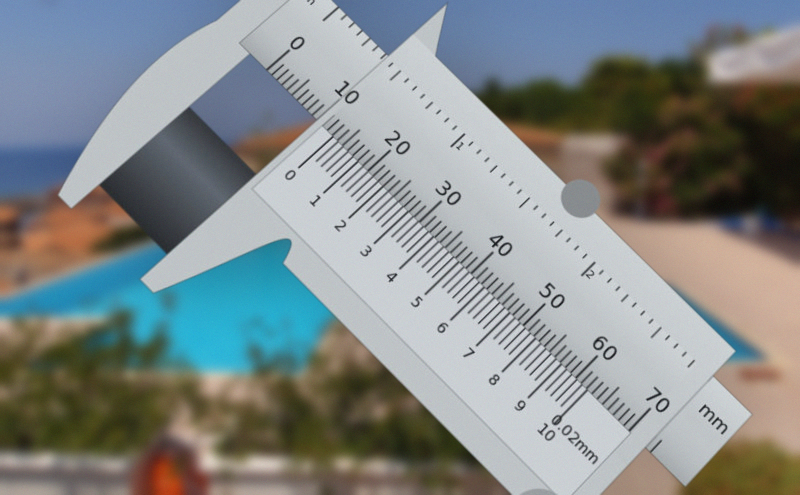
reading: 13.2 mm
